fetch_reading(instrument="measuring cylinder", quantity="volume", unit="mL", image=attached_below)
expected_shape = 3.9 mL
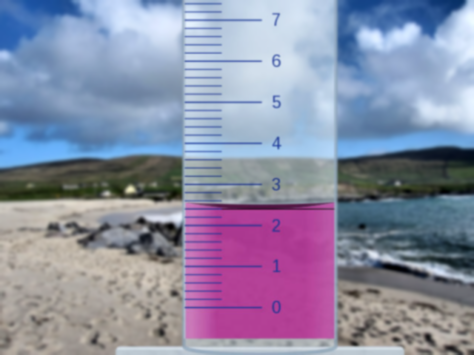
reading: 2.4 mL
